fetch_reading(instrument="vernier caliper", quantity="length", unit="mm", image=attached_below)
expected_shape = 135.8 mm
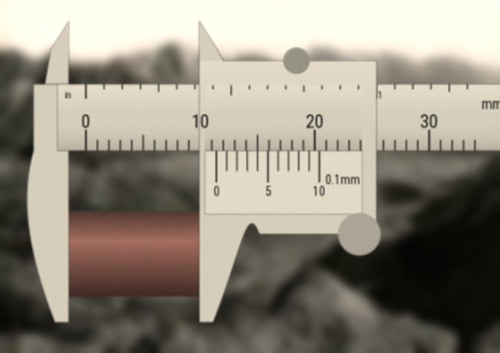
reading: 11.4 mm
